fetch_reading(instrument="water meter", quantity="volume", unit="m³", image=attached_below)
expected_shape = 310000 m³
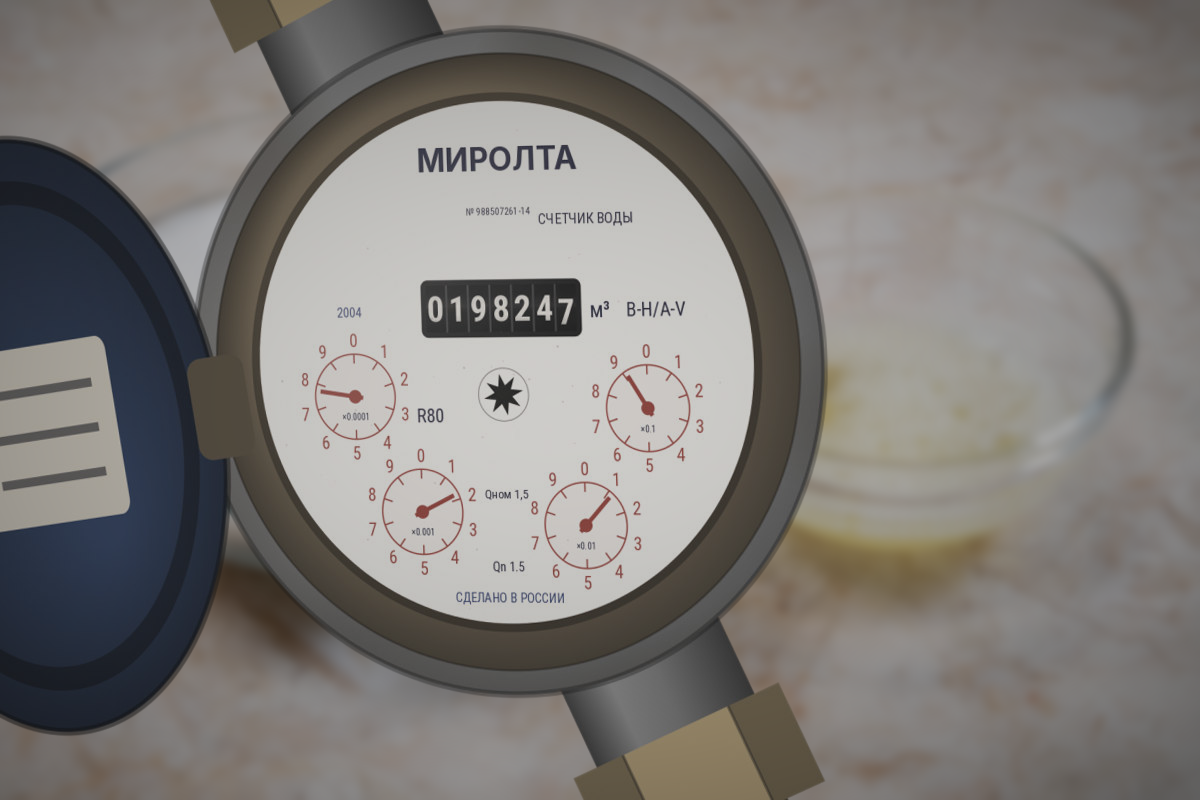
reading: 198246.9117 m³
